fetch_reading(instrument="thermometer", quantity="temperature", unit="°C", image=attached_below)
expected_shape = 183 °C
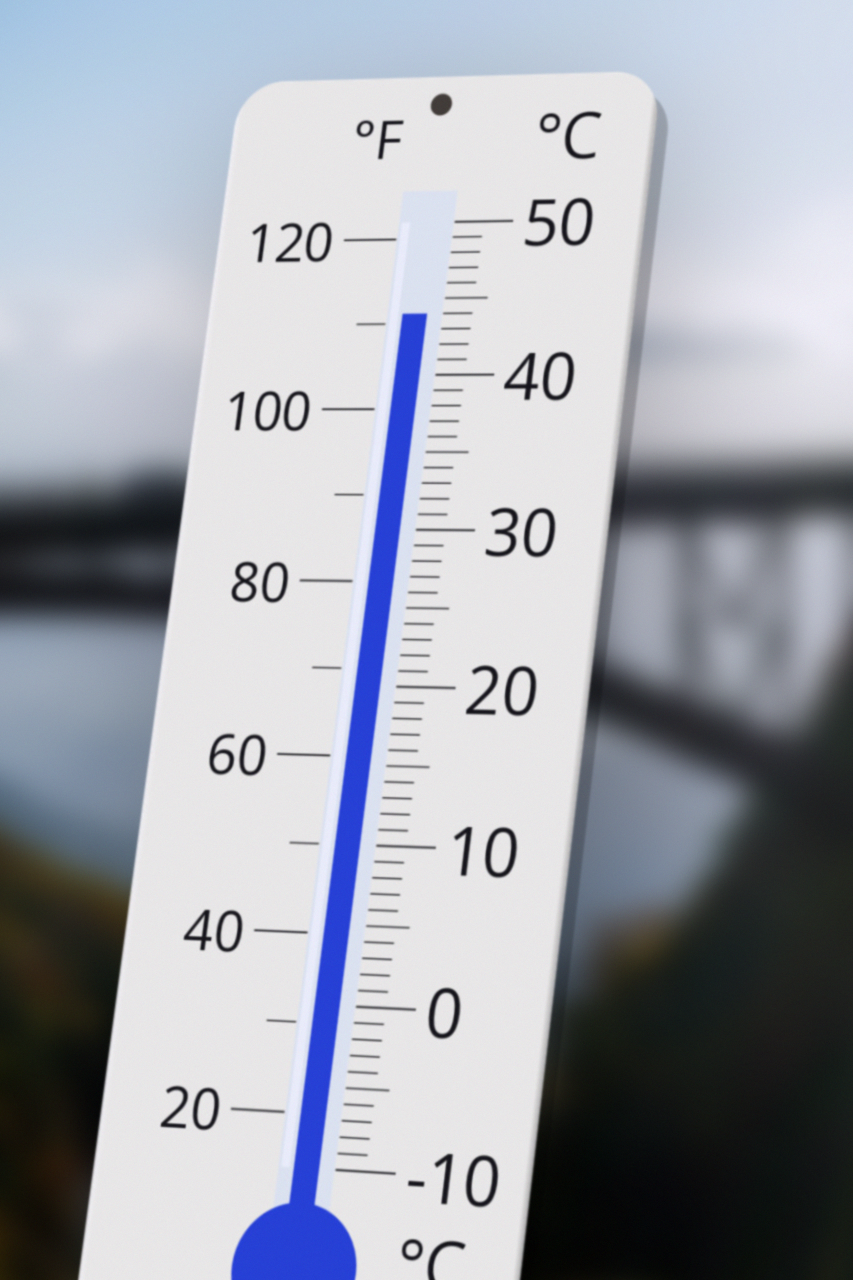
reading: 44 °C
